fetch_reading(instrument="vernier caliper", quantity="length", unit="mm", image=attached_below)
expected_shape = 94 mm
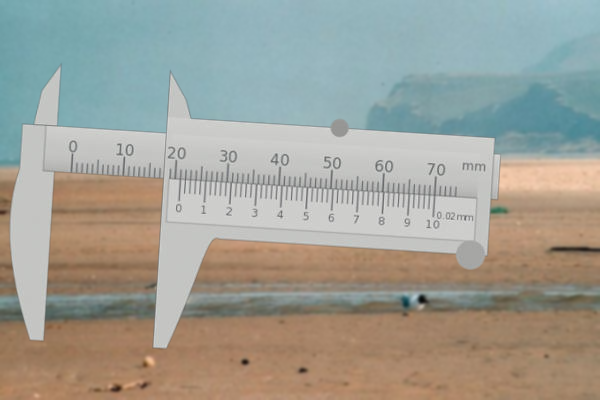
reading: 21.0 mm
